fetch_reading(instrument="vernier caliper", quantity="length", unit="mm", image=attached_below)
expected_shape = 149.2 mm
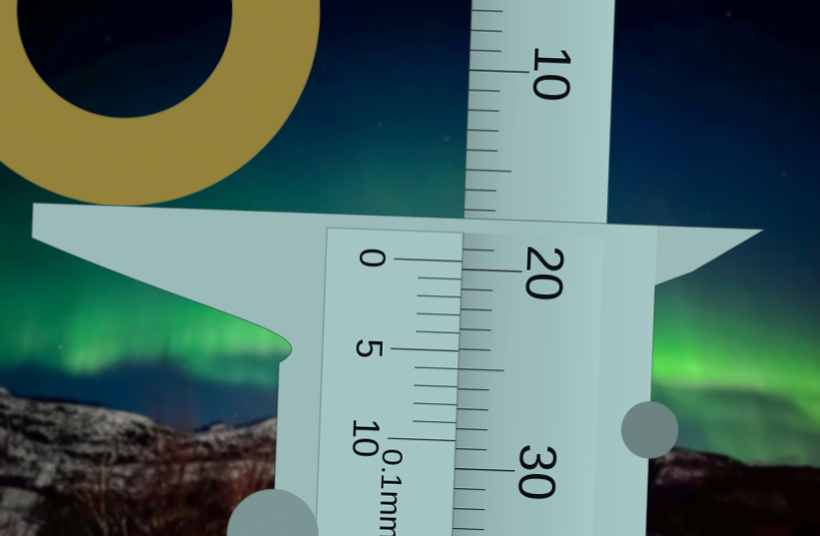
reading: 19.6 mm
